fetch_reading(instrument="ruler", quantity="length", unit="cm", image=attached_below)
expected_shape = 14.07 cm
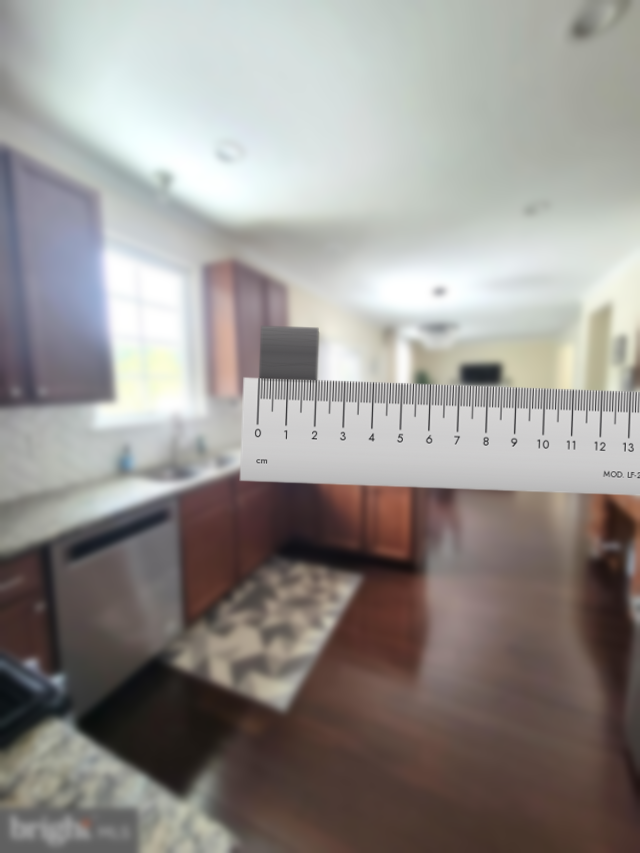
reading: 2 cm
